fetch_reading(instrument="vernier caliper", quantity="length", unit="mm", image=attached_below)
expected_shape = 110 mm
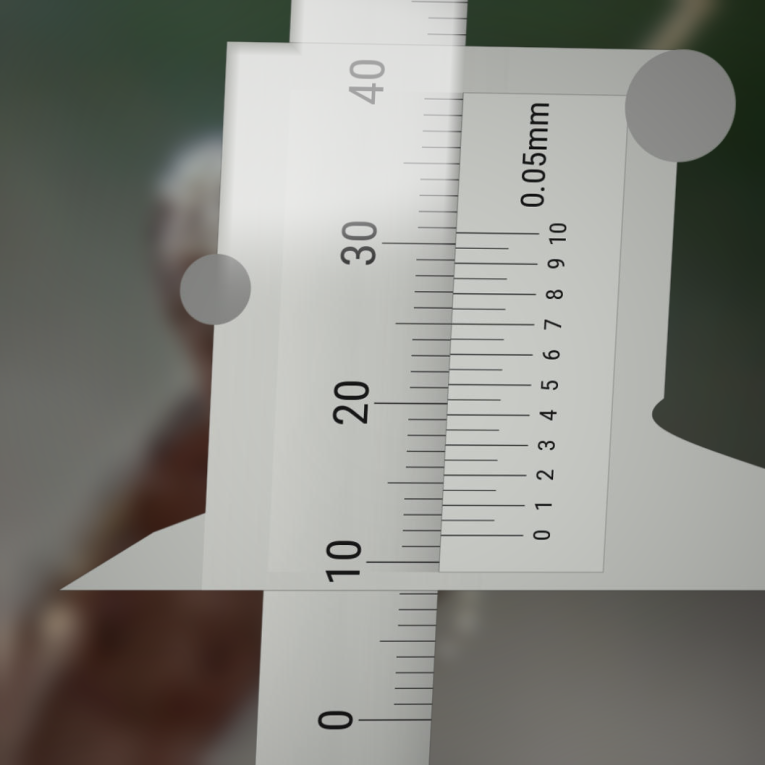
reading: 11.7 mm
